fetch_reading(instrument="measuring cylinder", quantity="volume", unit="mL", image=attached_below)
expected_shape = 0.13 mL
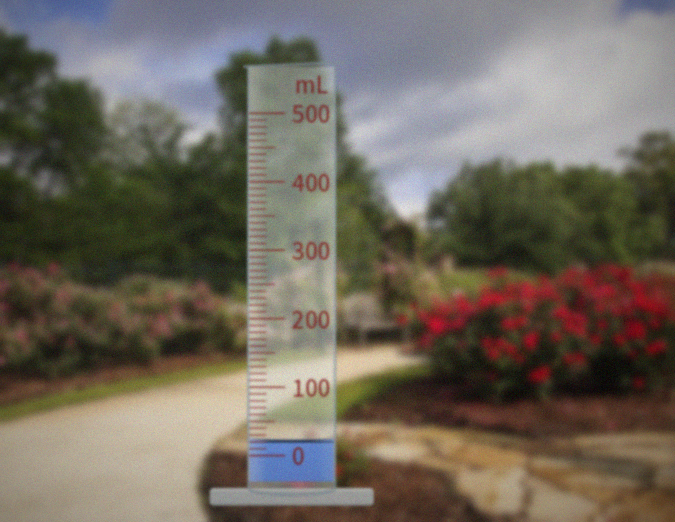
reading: 20 mL
